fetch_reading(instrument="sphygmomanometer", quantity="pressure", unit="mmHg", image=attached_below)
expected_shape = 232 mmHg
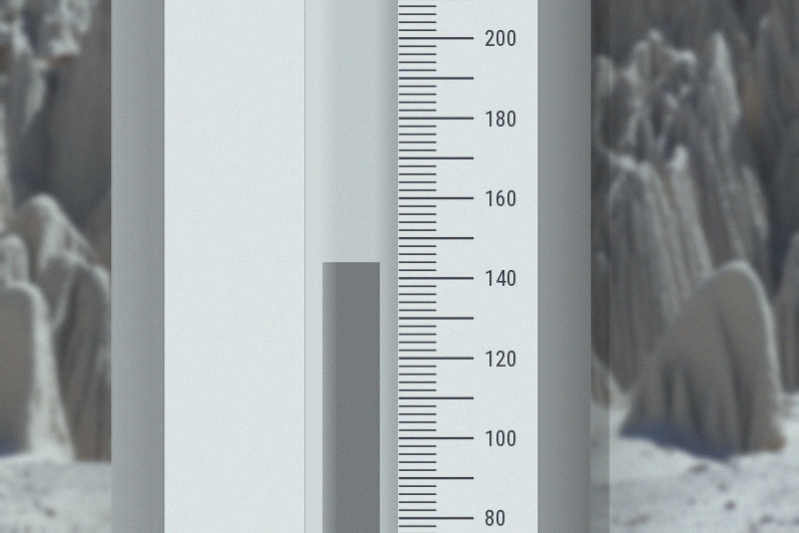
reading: 144 mmHg
